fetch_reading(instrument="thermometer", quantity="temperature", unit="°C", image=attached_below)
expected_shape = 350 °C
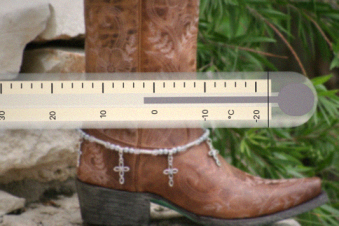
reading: 2 °C
